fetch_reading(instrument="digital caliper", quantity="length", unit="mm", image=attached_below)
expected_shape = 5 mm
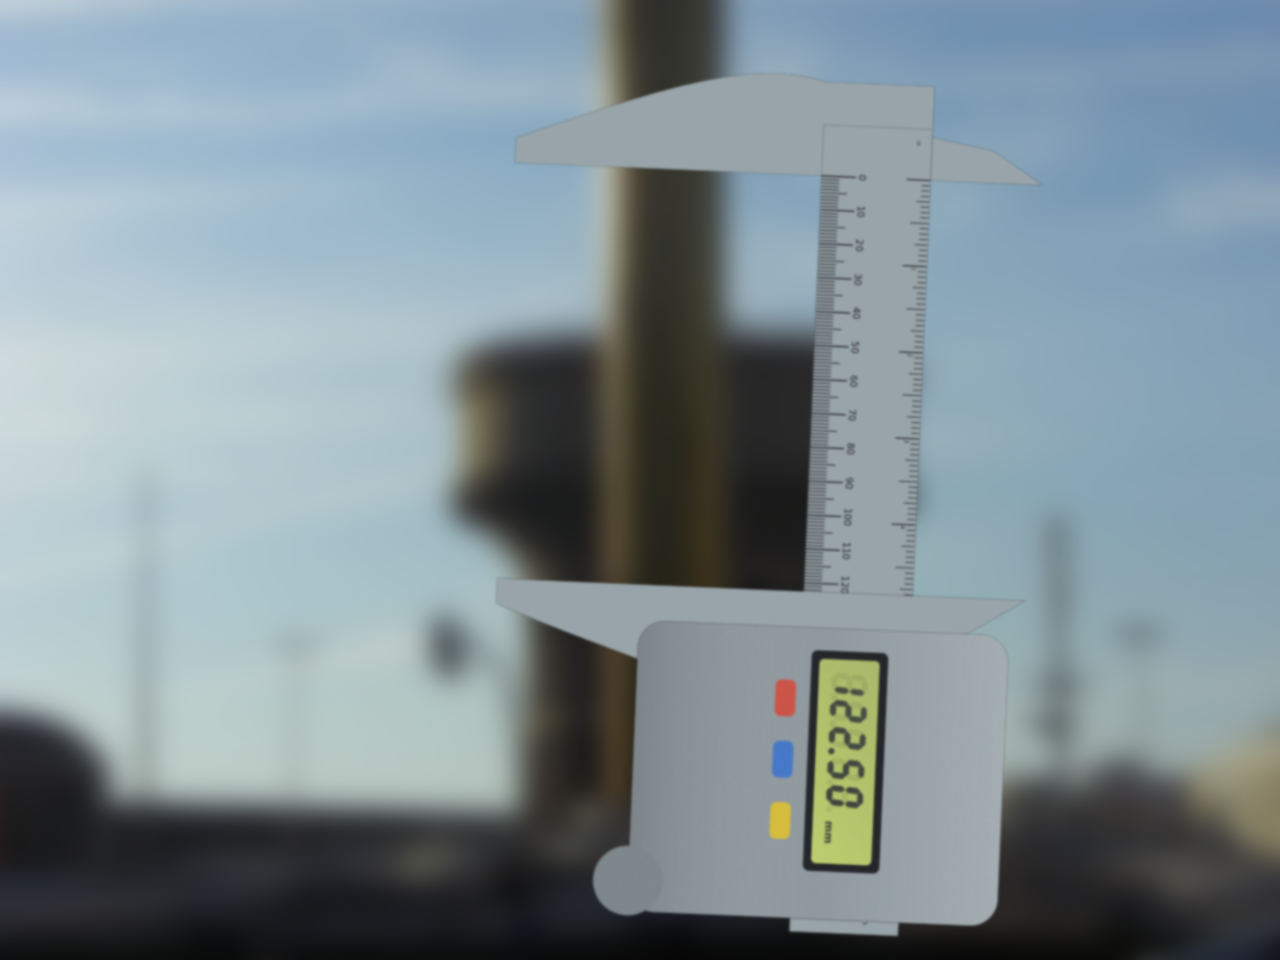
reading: 122.50 mm
